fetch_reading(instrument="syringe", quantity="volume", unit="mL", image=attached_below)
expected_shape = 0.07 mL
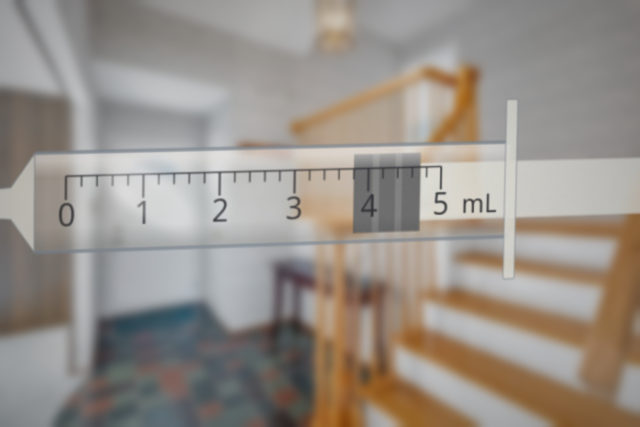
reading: 3.8 mL
